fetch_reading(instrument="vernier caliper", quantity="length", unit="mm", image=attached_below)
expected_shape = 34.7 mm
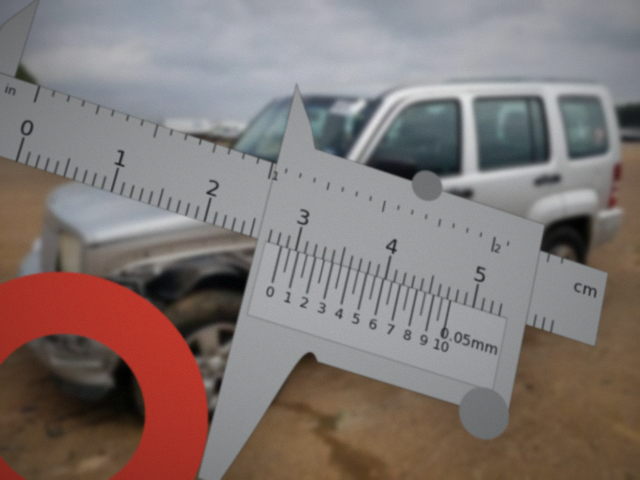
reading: 28.4 mm
